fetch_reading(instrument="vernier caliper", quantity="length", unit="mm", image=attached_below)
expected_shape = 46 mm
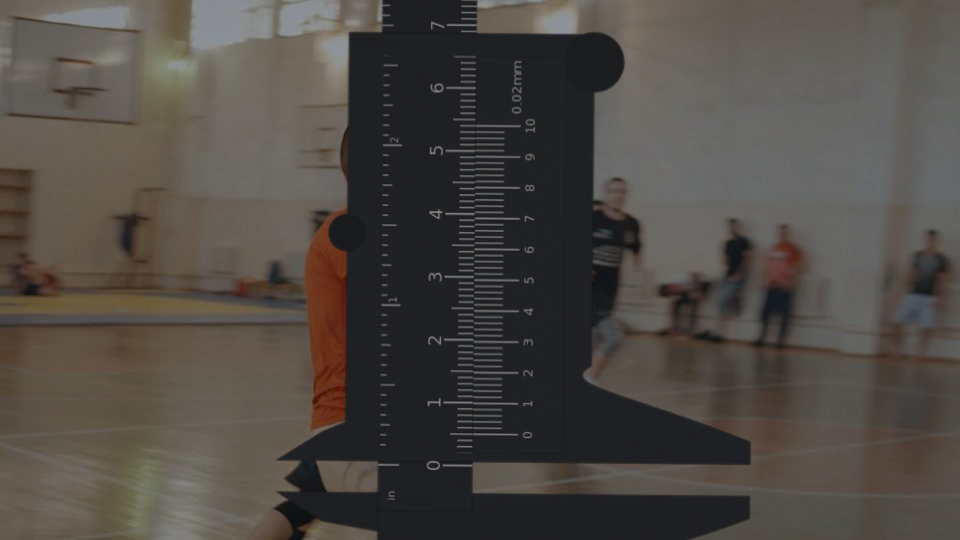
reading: 5.0 mm
